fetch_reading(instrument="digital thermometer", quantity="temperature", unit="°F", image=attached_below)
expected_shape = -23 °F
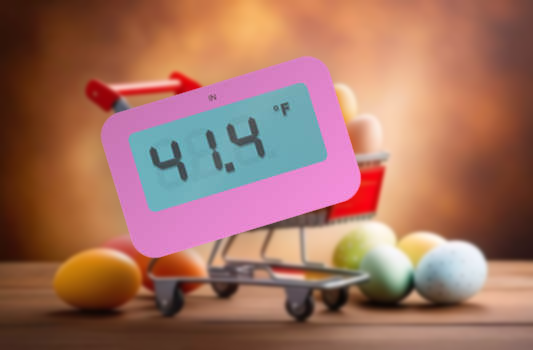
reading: 41.4 °F
